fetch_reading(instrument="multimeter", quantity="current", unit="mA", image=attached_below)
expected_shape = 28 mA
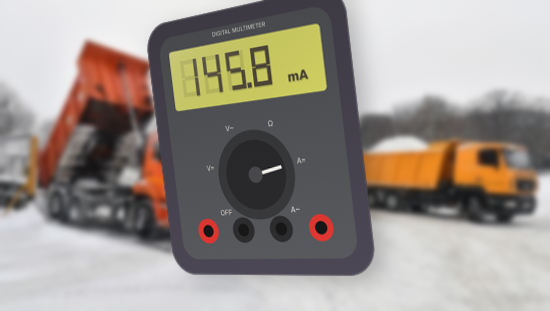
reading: 145.8 mA
